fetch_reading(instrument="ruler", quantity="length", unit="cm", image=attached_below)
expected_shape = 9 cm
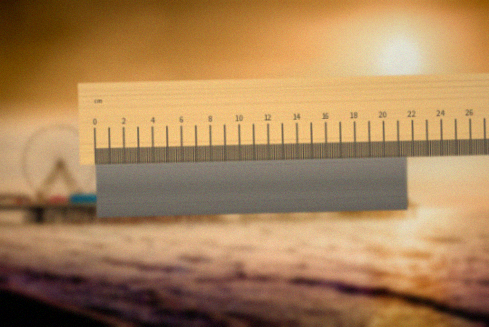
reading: 21.5 cm
